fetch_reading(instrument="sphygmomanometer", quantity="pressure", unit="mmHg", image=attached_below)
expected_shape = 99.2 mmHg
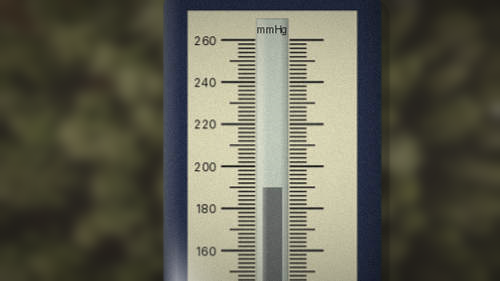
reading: 190 mmHg
